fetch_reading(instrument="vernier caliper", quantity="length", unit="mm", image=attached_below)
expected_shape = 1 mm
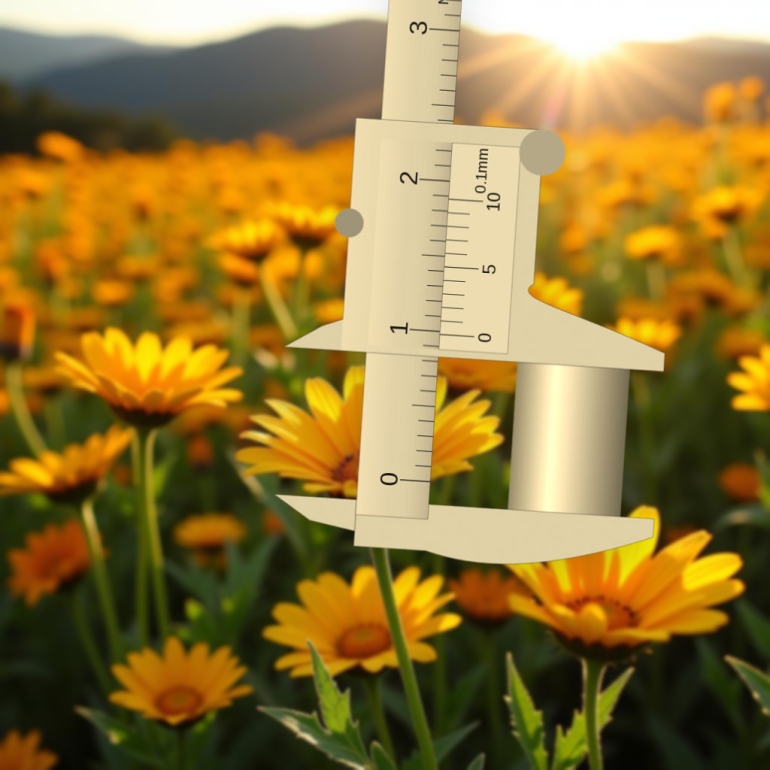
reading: 9.8 mm
